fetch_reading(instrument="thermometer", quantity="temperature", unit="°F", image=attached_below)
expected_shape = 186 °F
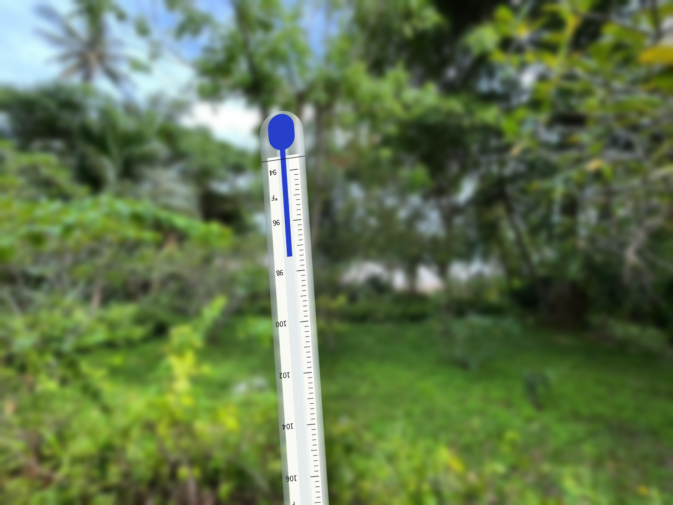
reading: 97.4 °F
